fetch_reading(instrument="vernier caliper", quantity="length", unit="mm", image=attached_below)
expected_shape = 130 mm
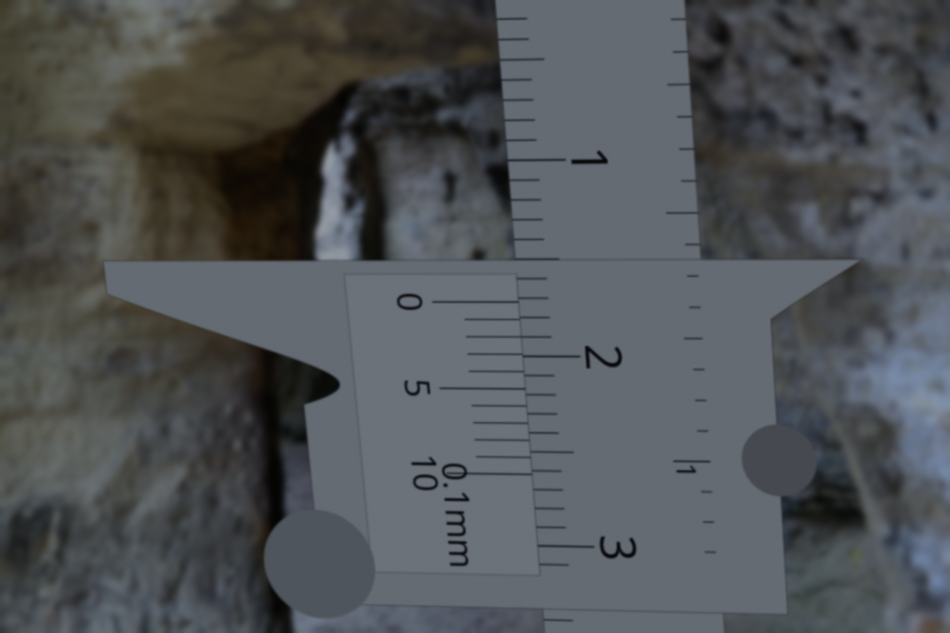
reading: 17.2 mm
